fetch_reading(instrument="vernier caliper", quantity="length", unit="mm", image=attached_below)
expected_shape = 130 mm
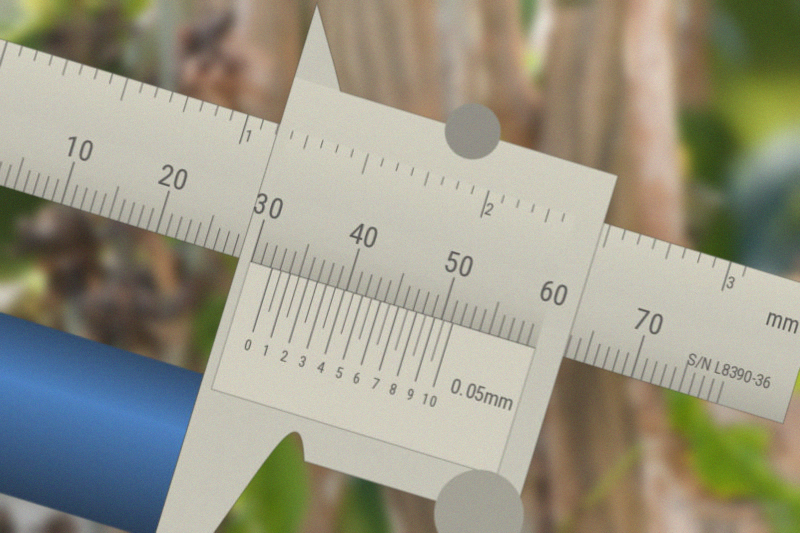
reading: 32.2 mm
